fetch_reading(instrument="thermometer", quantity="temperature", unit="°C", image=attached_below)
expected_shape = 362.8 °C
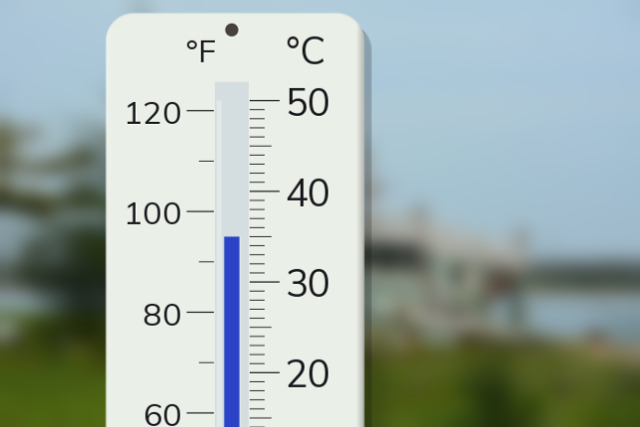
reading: 35 °C
